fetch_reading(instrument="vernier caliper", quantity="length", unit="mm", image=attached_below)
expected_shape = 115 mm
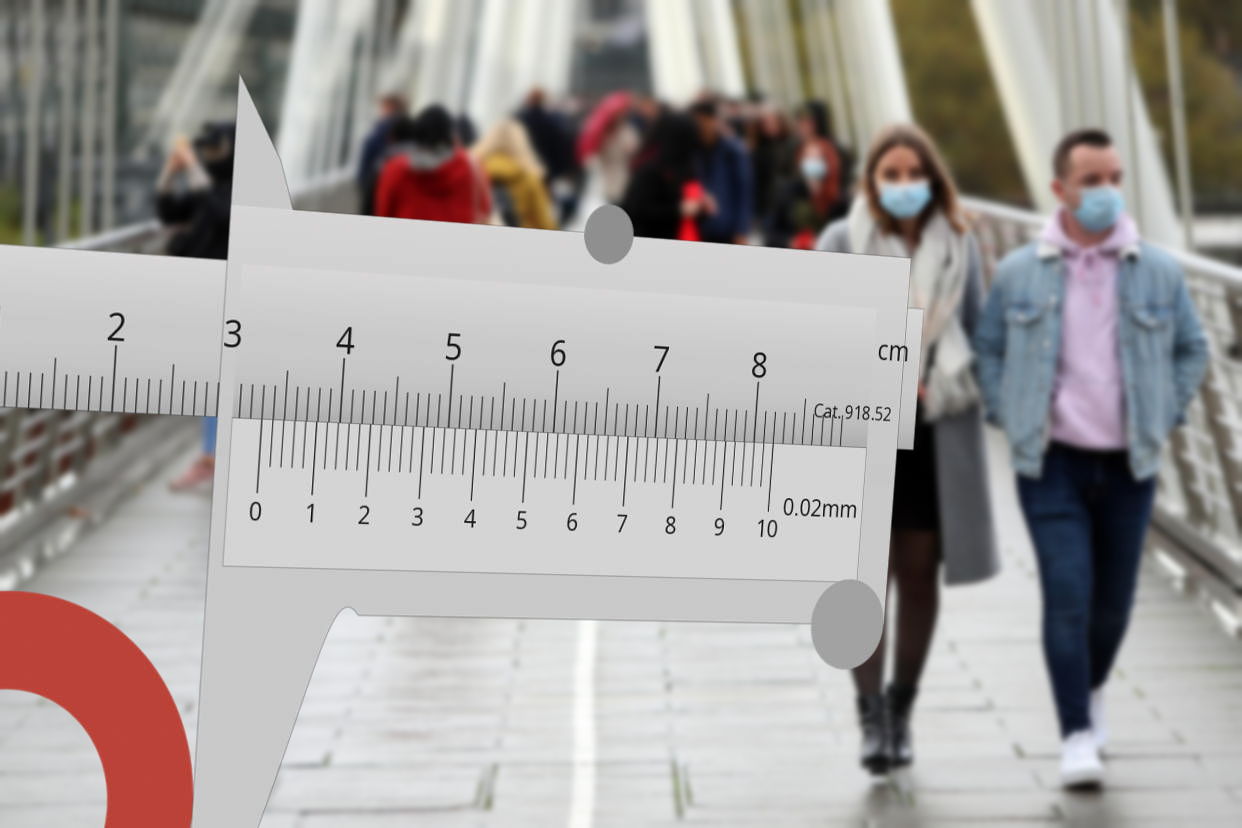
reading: 33.0 mm
